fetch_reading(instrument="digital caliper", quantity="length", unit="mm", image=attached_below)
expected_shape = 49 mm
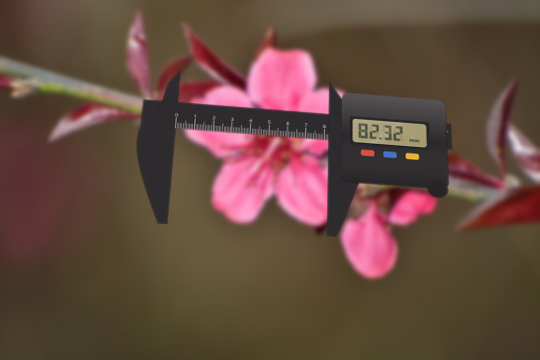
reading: 82.32 mm
